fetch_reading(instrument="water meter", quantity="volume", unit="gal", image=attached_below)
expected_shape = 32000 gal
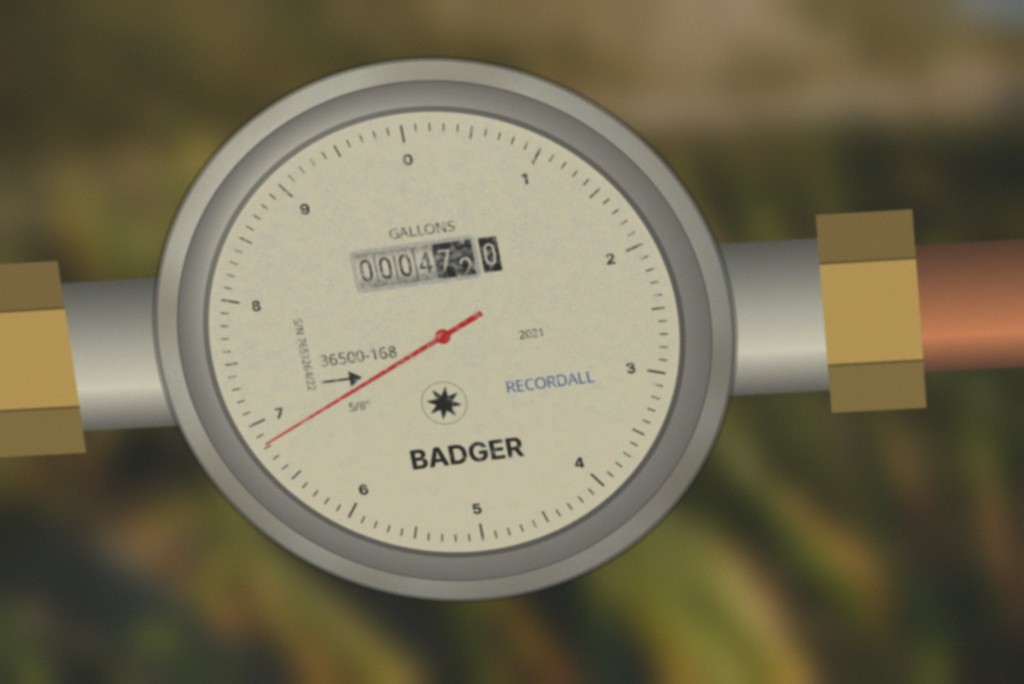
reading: 4716.8 gal
